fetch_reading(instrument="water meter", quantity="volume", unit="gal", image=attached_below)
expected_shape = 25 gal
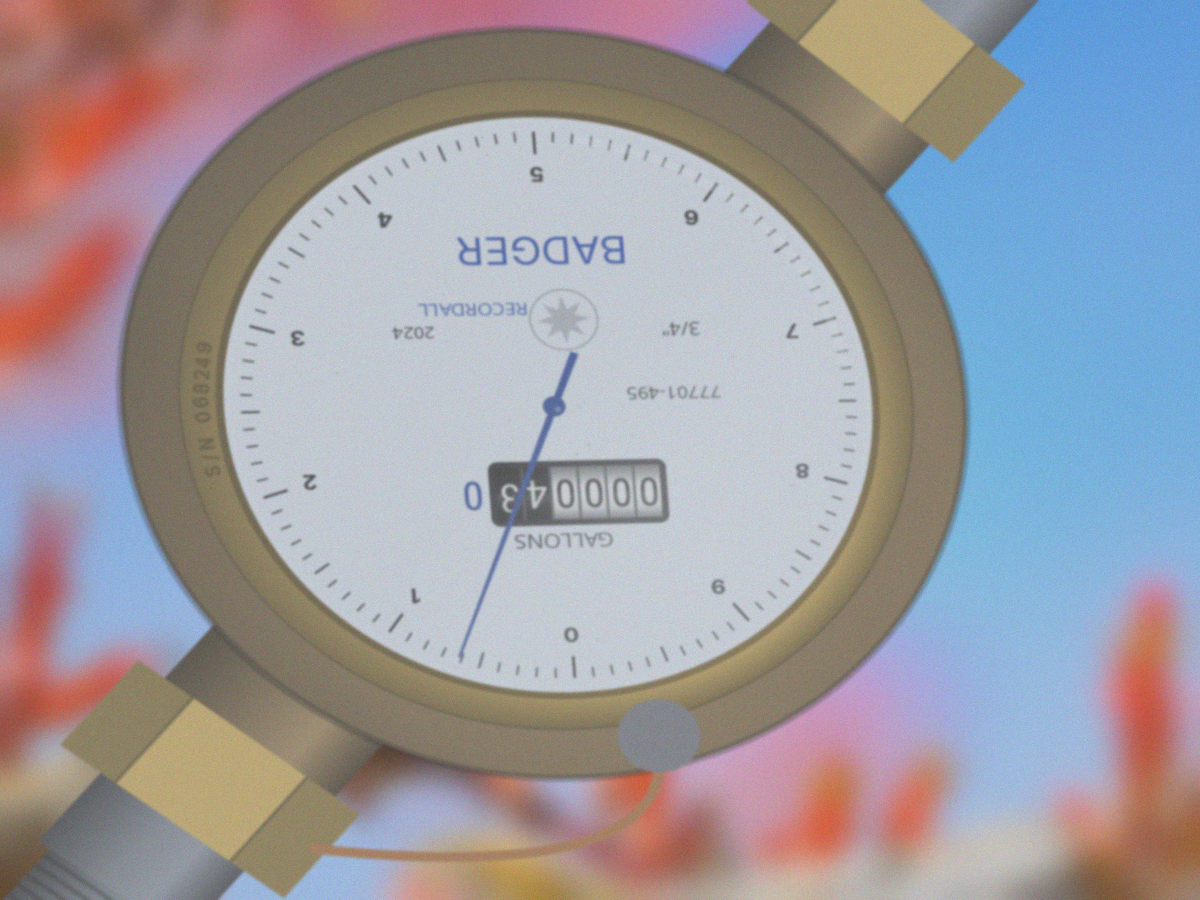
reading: 430.6 gal
